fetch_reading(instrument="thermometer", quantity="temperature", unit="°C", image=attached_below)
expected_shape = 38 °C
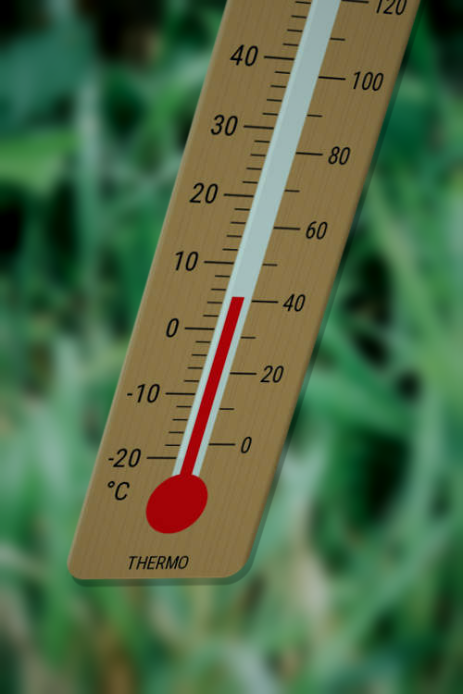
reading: 5 °C
